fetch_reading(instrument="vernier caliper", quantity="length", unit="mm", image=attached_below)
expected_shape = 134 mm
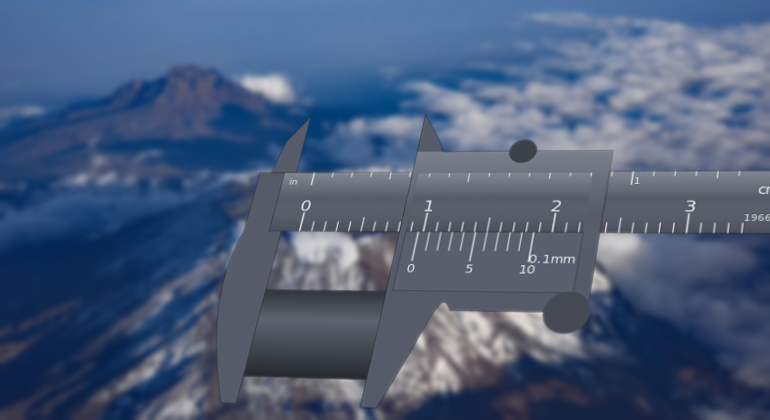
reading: 9.6 mm
